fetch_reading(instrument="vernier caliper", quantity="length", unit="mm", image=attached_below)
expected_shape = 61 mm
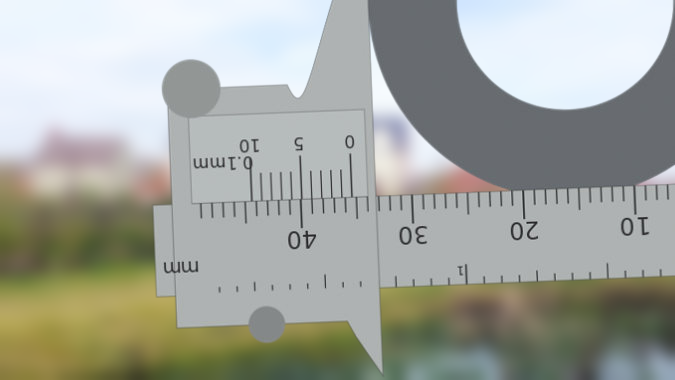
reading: 35.4 mm
